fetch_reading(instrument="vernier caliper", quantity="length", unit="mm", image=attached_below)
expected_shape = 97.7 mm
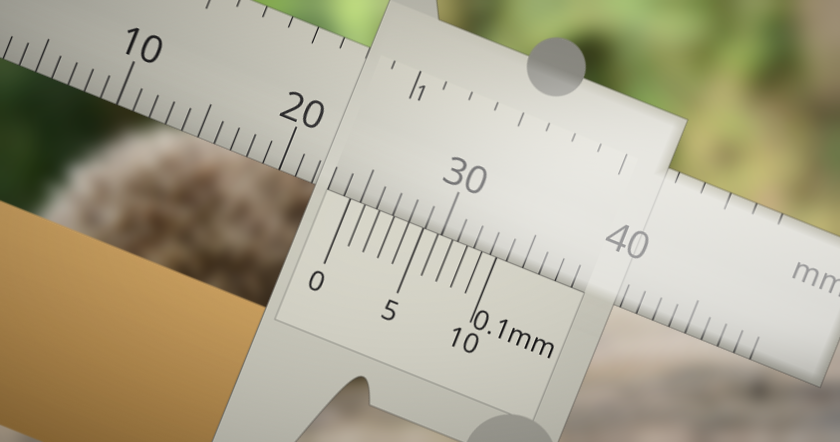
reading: 24.4 mm
